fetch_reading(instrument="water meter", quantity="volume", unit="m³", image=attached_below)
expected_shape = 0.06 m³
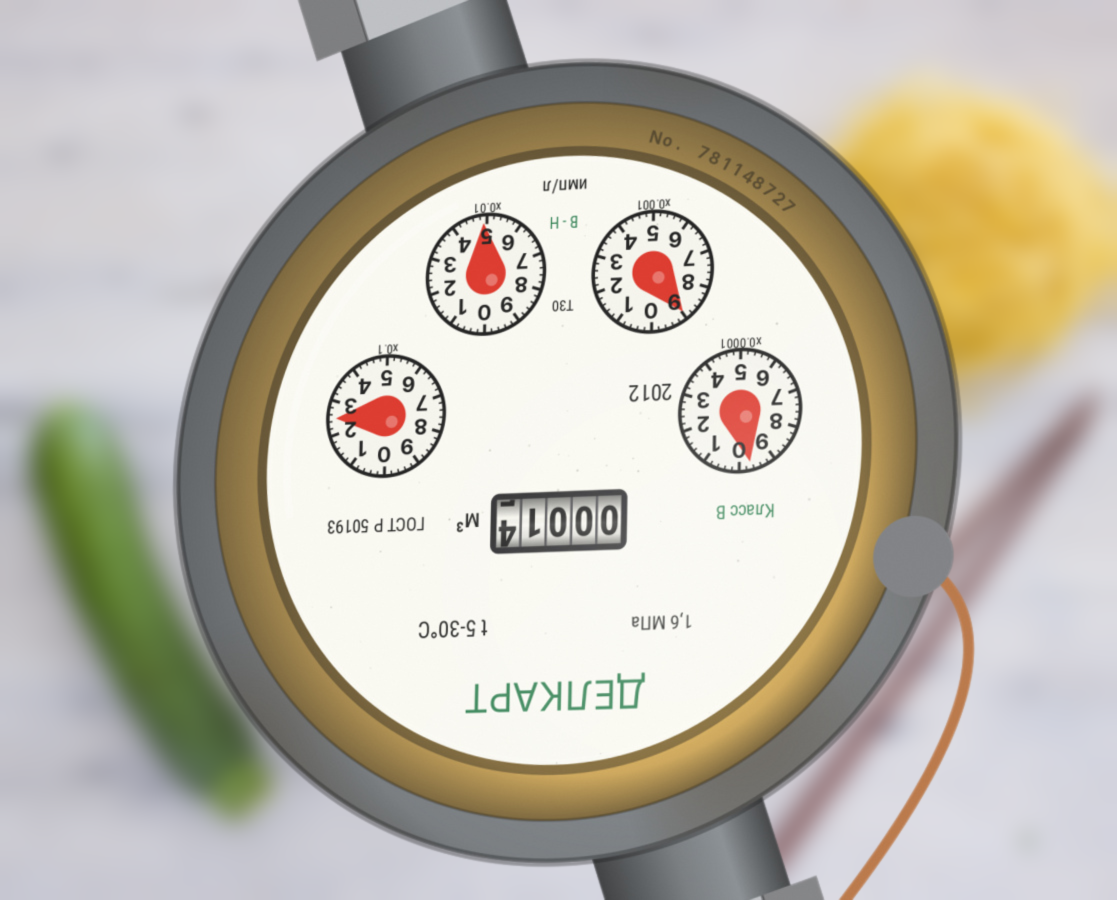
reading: 14.2489 m³
